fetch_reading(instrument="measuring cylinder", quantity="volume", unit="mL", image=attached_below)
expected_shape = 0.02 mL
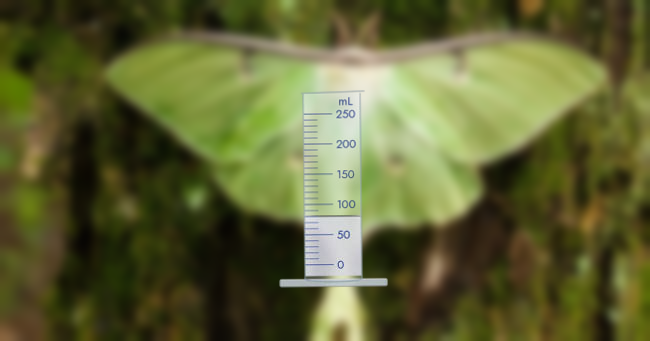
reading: 80 mL
